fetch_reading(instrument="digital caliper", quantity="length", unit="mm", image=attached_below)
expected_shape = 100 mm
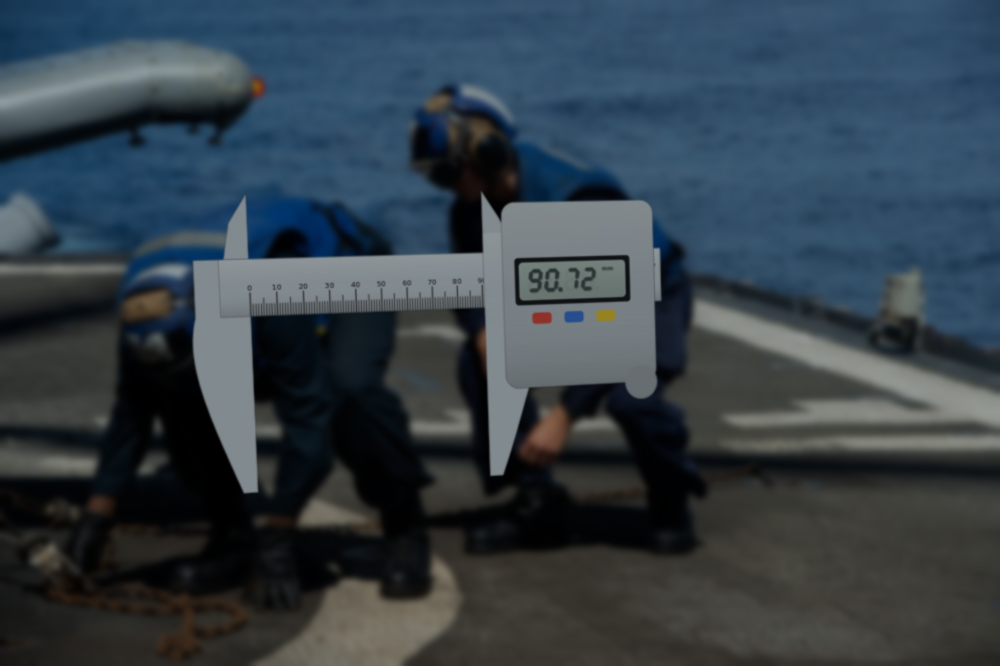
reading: 90.72 mm
